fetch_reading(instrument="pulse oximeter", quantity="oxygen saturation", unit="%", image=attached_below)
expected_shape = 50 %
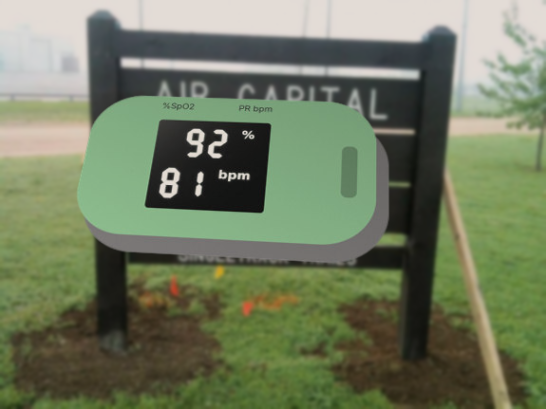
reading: 92 %
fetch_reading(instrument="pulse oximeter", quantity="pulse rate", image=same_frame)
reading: 81 bpm
